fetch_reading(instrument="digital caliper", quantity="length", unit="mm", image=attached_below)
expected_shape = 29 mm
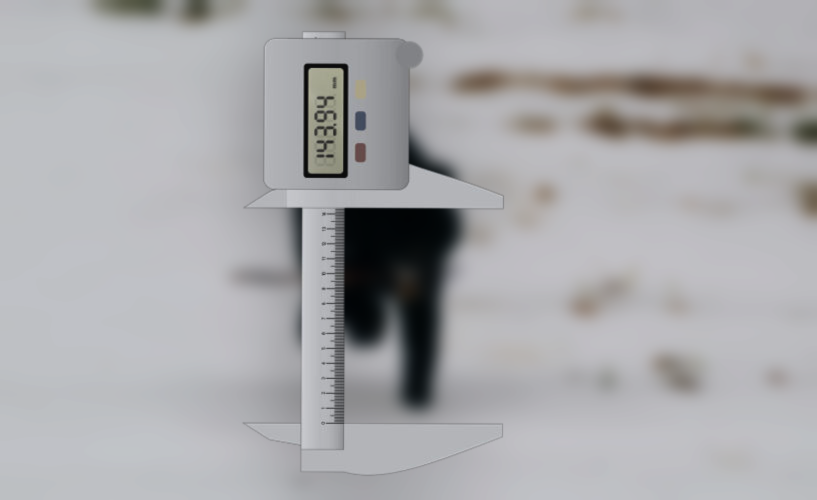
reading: 143.94 mm
